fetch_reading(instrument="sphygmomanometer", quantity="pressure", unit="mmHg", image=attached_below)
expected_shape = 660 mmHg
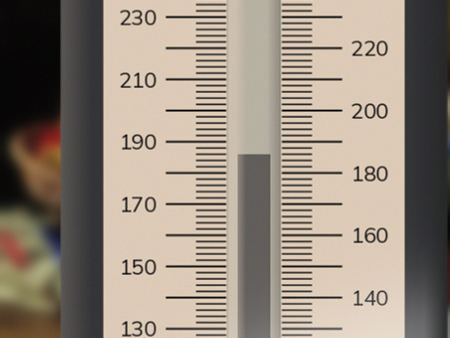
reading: 186 mmHg
